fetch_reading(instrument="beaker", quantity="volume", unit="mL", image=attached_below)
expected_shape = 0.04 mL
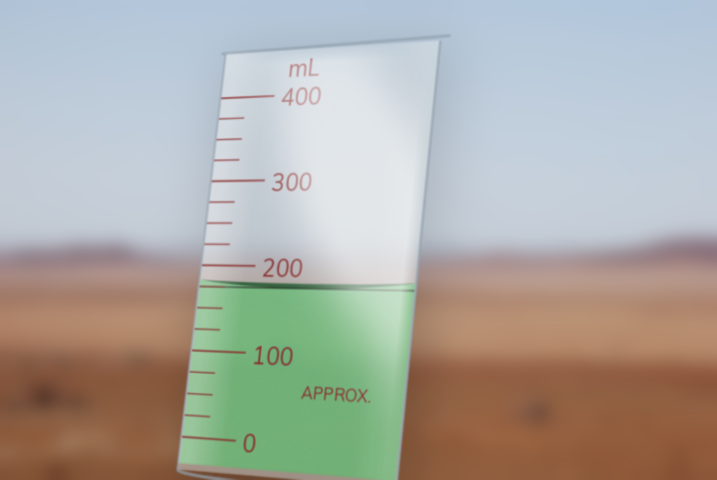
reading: 175 mL
